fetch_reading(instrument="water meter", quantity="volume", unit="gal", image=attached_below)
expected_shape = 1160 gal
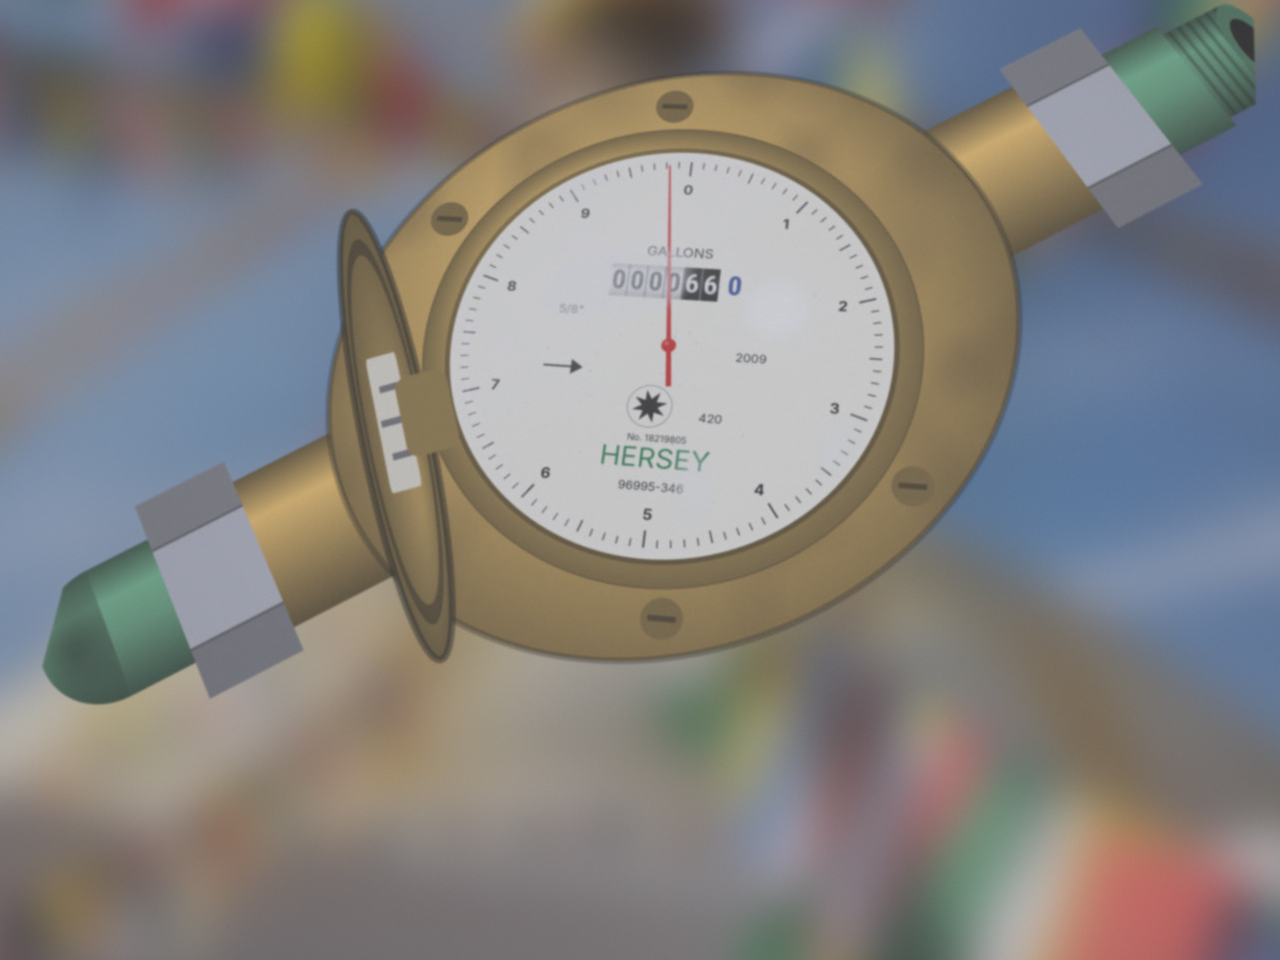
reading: 659.8 gal
